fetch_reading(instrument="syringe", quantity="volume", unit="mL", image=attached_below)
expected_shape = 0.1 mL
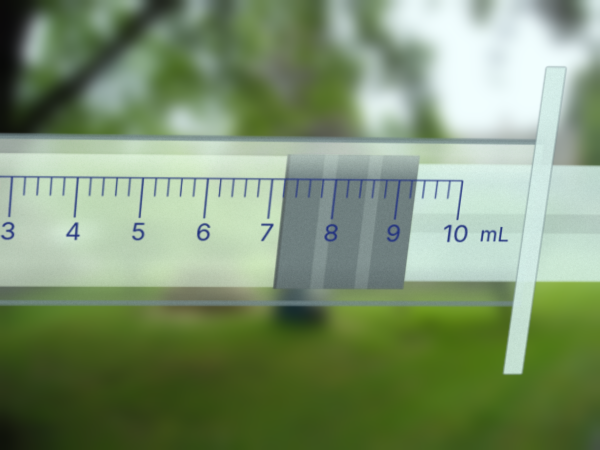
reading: 7.2 mL
